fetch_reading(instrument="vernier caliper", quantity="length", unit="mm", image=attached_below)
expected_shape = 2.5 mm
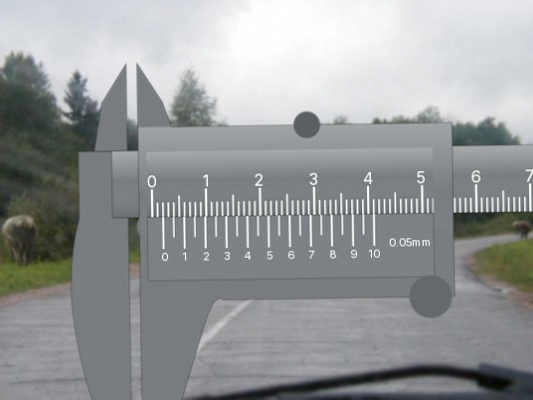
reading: 2.0 mm
